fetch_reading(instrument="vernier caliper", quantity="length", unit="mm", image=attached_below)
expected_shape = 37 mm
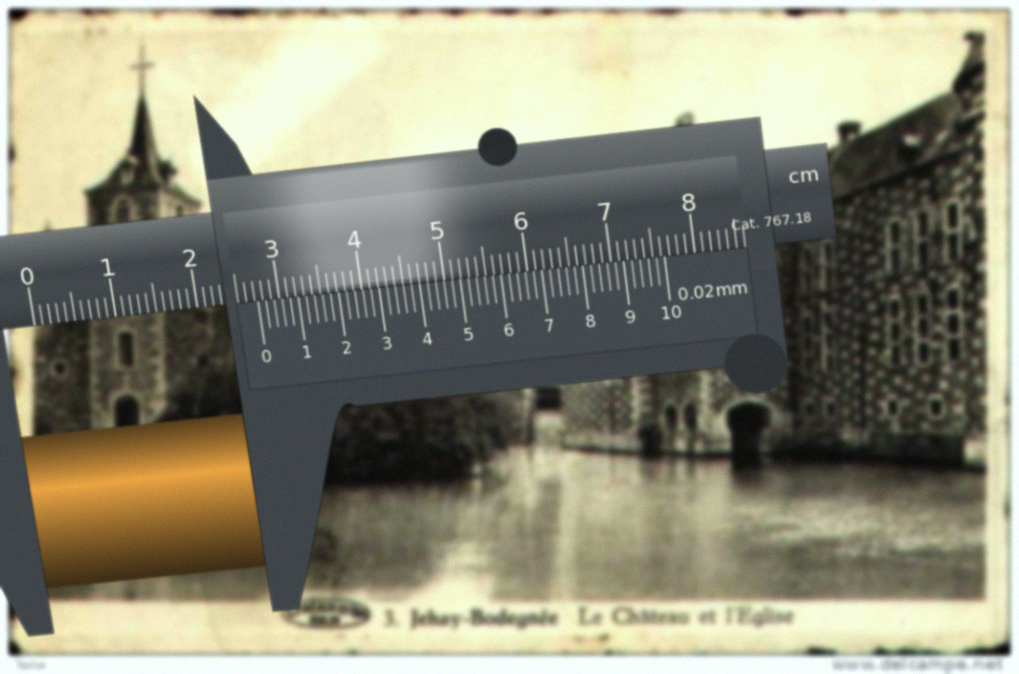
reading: 27.4 mm
